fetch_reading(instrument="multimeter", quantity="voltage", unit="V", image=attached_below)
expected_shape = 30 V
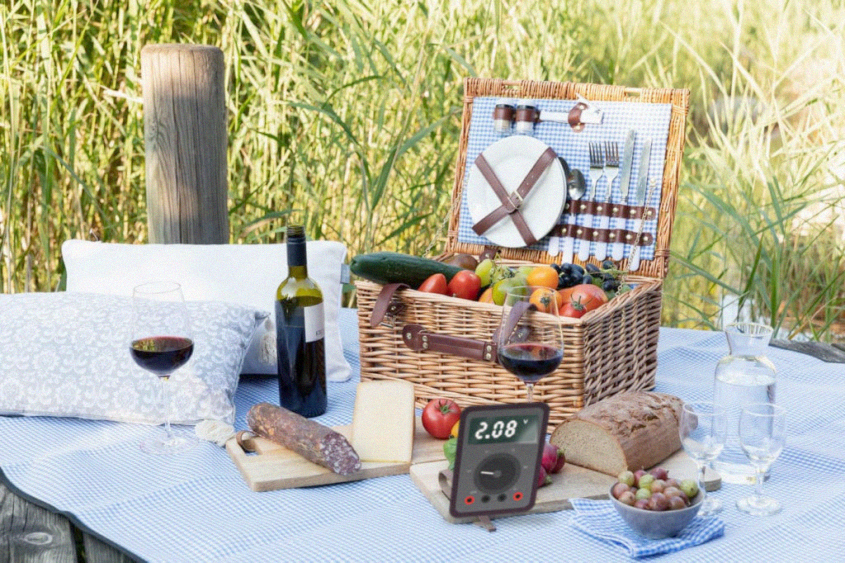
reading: 2.08 V
